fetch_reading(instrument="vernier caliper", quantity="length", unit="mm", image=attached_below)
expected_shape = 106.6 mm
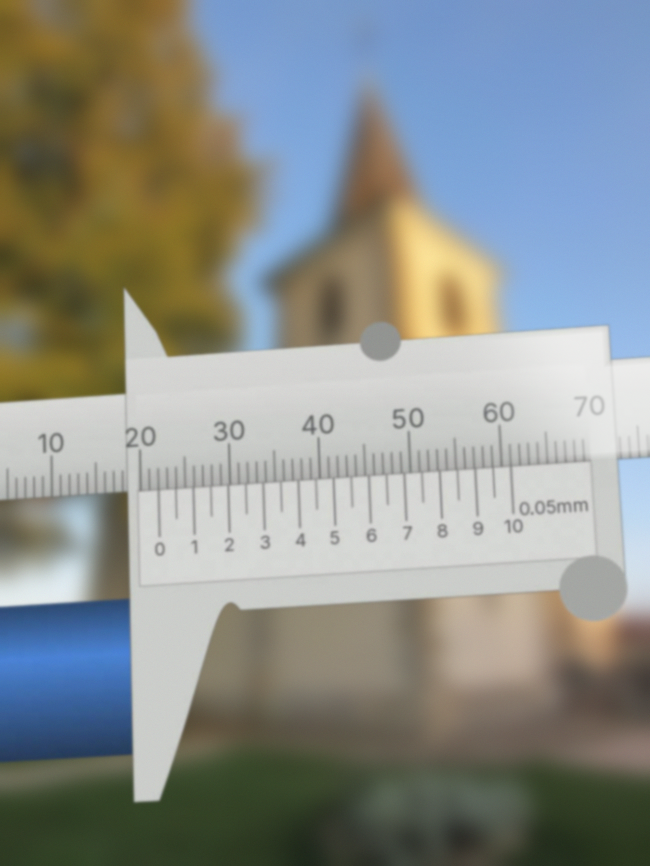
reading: 22.0 mm
